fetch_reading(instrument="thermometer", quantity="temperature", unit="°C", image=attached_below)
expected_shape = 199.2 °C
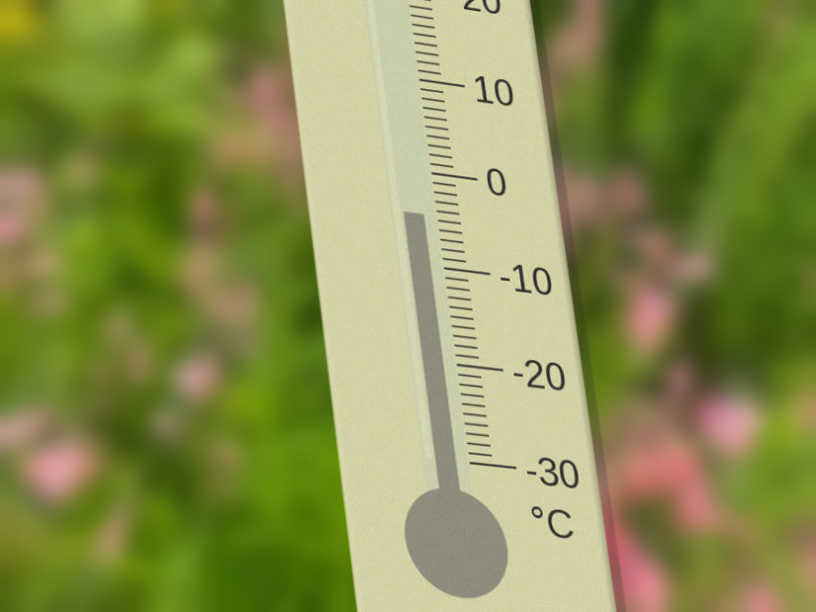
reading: -4.5 °C
